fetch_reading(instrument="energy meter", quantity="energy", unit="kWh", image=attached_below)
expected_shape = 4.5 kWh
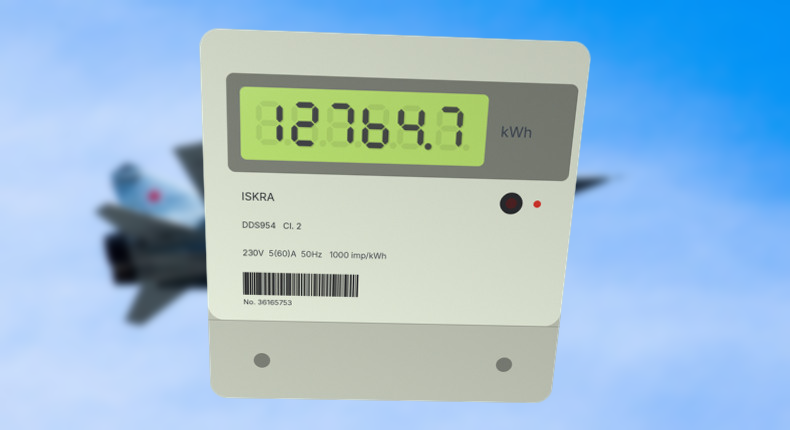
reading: 12764.7 kWh
